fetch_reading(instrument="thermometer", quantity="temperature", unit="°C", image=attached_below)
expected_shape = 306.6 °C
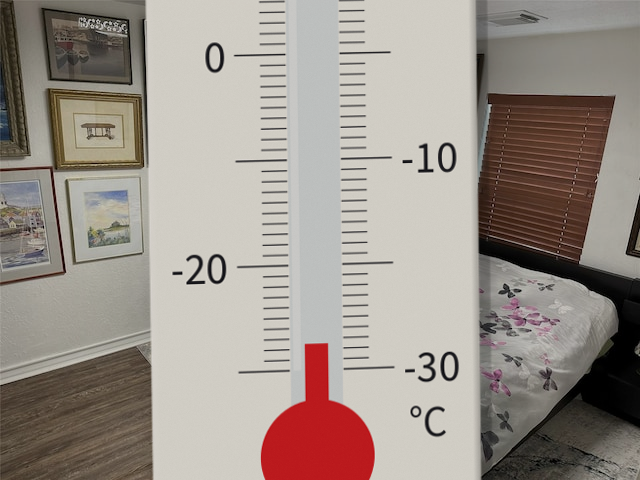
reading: -27.5 °C
